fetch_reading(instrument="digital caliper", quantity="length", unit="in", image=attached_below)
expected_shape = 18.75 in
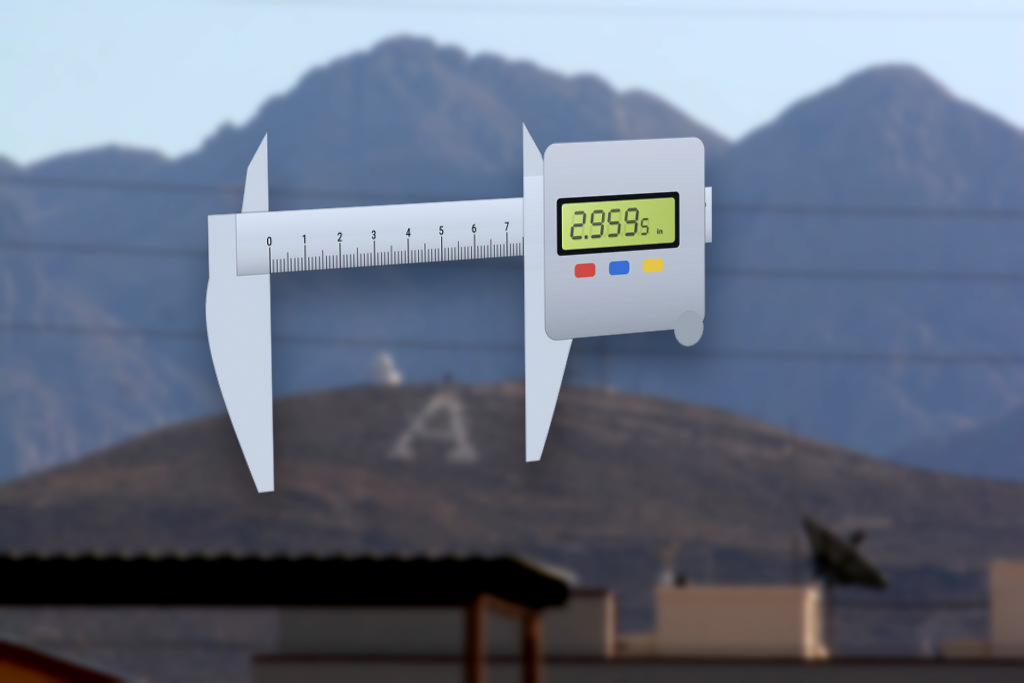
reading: 2.9595 in
